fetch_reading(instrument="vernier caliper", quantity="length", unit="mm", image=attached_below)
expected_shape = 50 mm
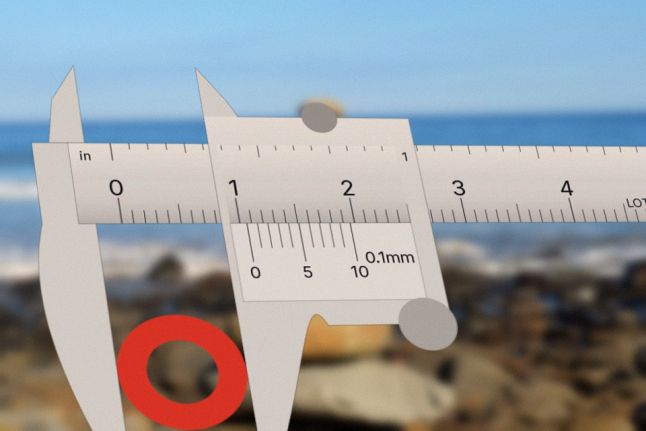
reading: 10.6 mm
